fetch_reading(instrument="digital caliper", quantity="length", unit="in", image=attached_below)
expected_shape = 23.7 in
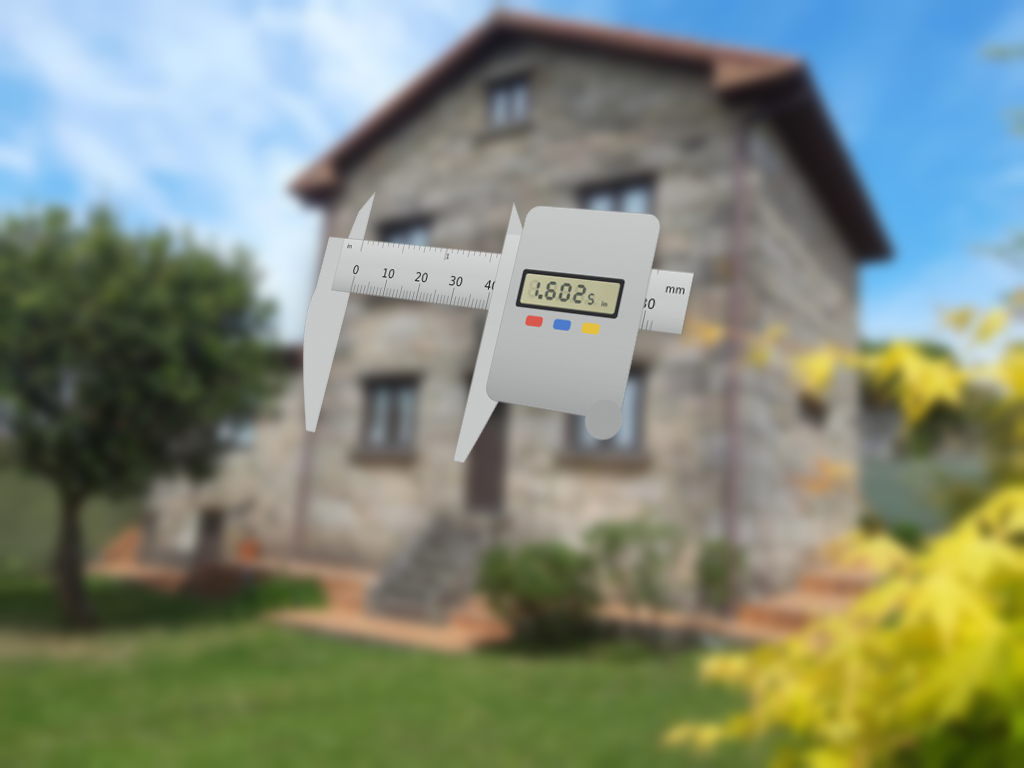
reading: 1.6025 in
